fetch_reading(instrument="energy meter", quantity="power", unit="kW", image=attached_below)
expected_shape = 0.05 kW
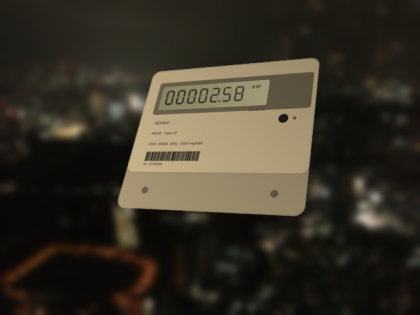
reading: 2.58 kW
